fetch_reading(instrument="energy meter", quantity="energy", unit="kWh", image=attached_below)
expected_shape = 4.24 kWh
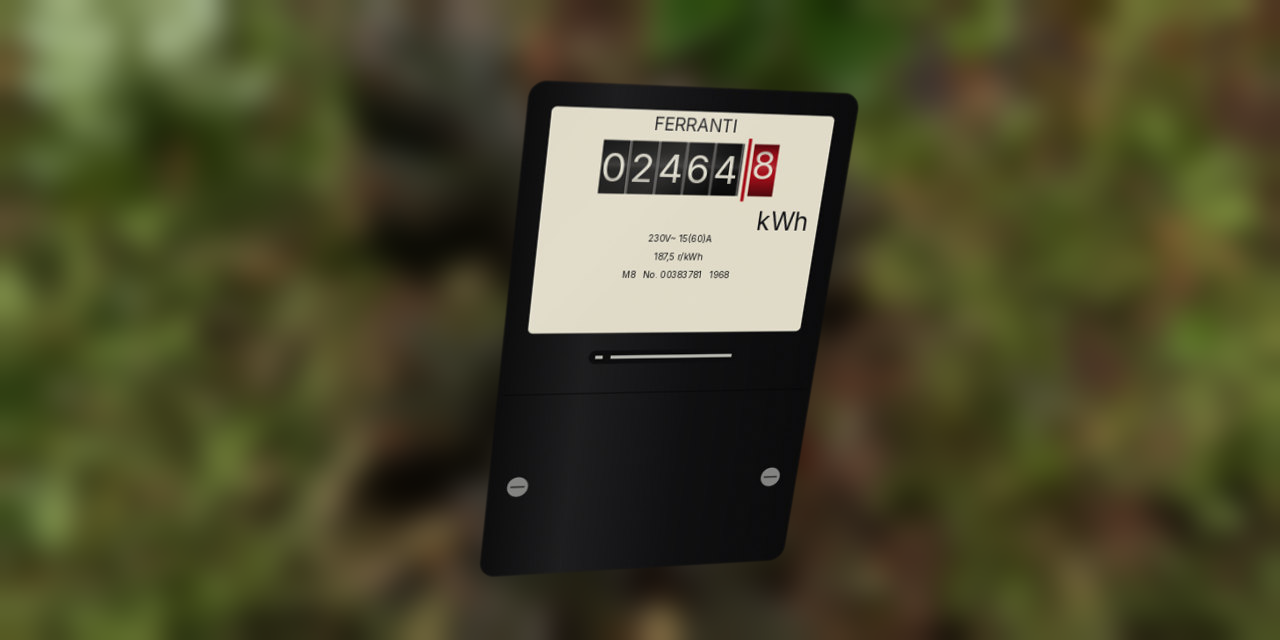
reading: 2464.8 kWh
